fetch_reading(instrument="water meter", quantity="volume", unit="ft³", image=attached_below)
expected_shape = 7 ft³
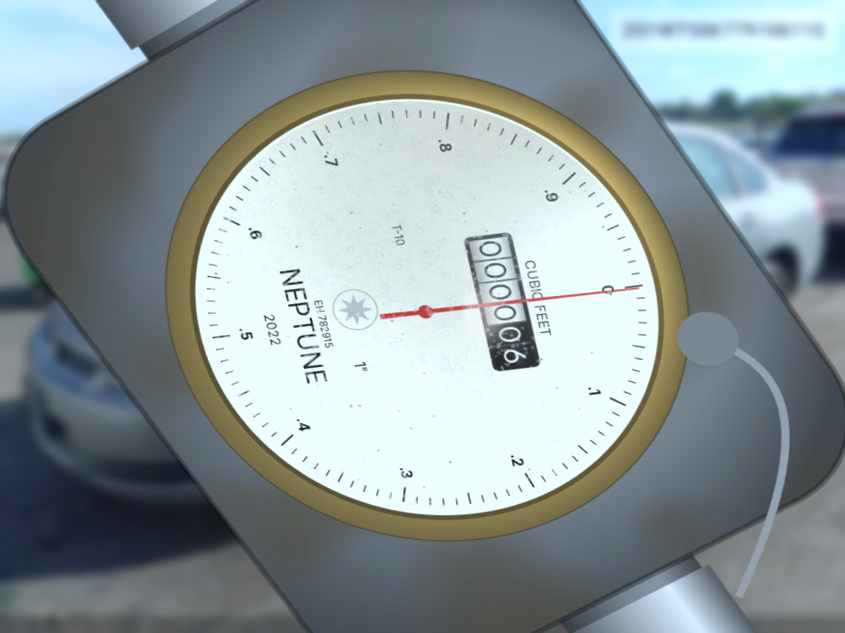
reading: 6.00 ft³
